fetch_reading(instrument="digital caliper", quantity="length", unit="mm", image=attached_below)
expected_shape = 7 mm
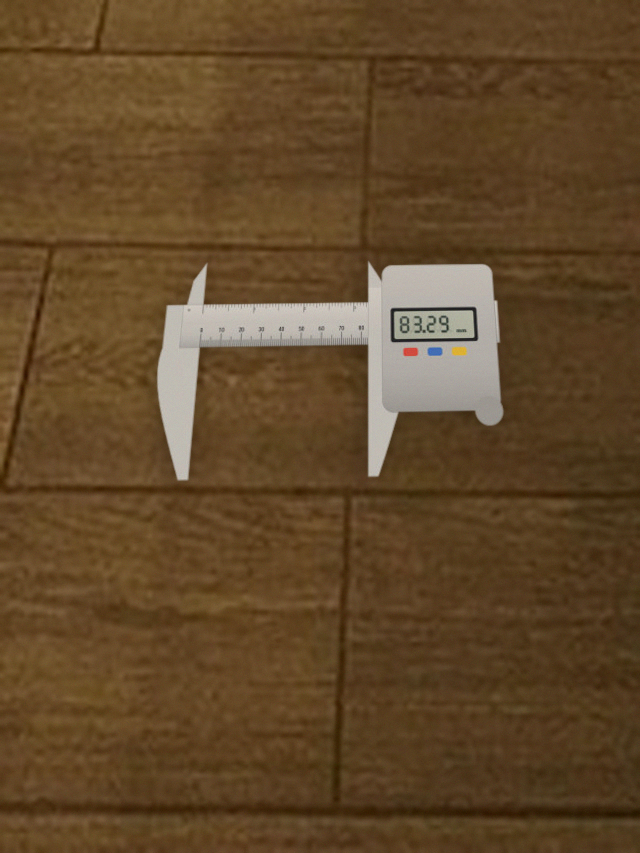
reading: 83.29 mm
